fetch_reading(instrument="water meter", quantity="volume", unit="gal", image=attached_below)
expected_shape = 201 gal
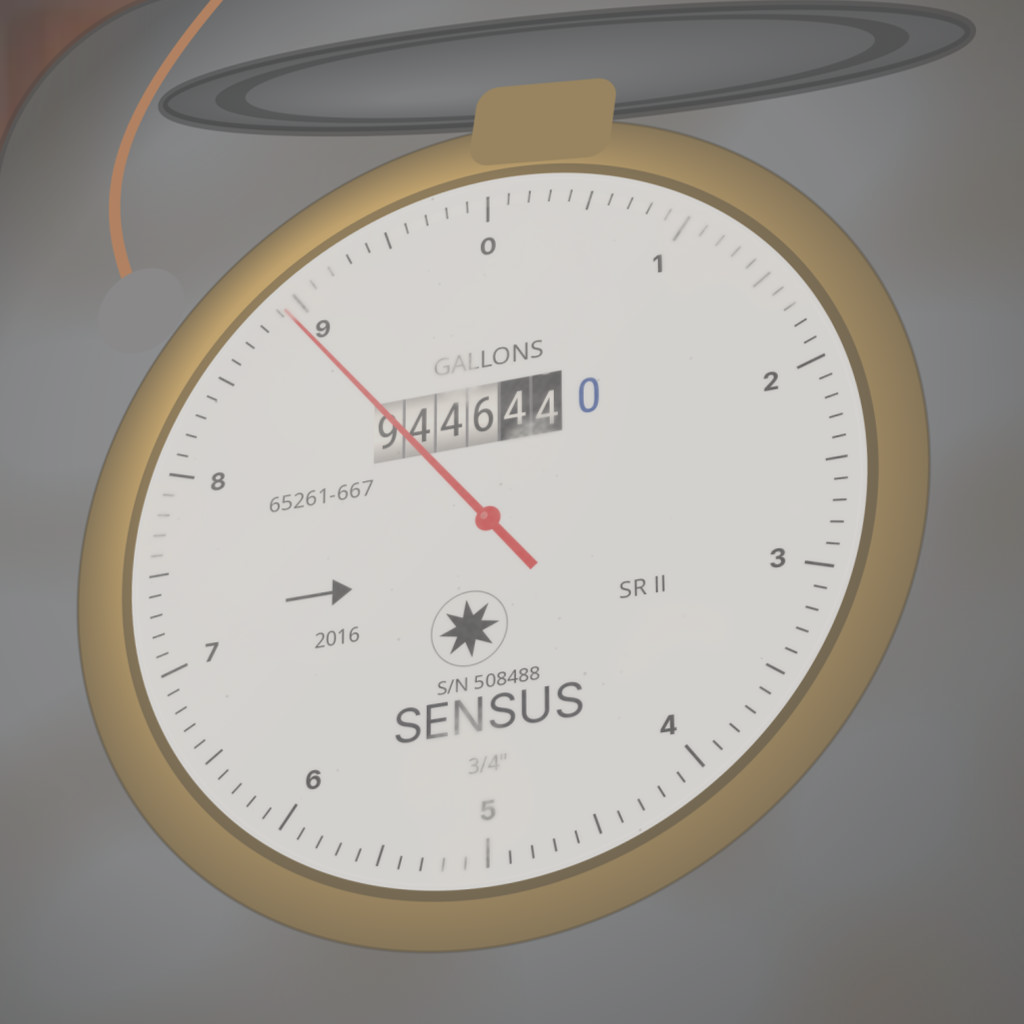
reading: 9446438.9 gal
